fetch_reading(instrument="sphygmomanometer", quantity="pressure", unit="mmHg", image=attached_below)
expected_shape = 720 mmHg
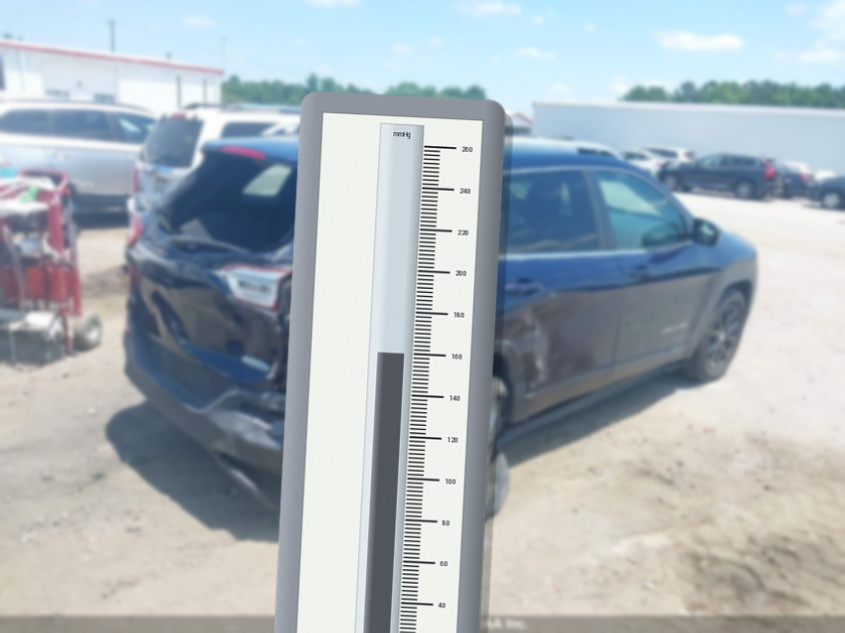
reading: 160 mmHg
